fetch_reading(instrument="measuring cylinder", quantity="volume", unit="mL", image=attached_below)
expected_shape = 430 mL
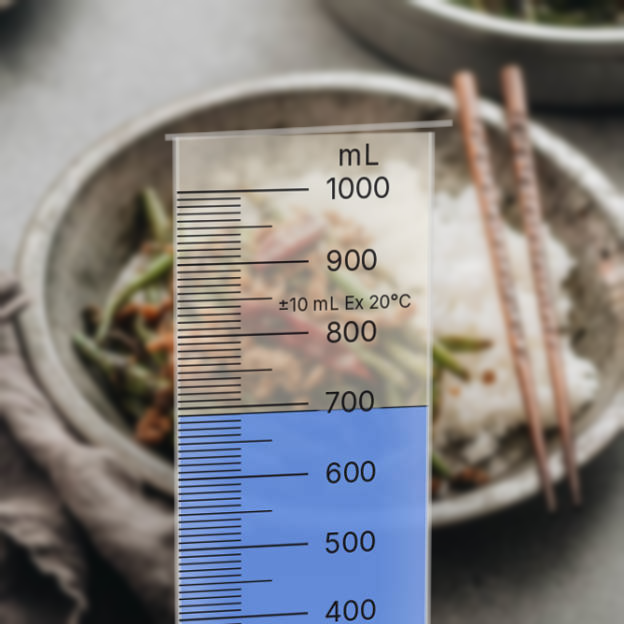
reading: 690 mL
